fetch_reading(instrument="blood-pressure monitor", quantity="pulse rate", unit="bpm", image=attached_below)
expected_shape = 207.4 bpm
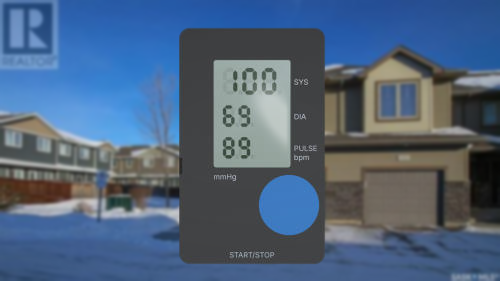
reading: 89 bpm
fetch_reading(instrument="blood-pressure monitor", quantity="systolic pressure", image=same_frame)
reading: 100 mmHg
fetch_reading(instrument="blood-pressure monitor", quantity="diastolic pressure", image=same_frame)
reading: 69 mmHg
